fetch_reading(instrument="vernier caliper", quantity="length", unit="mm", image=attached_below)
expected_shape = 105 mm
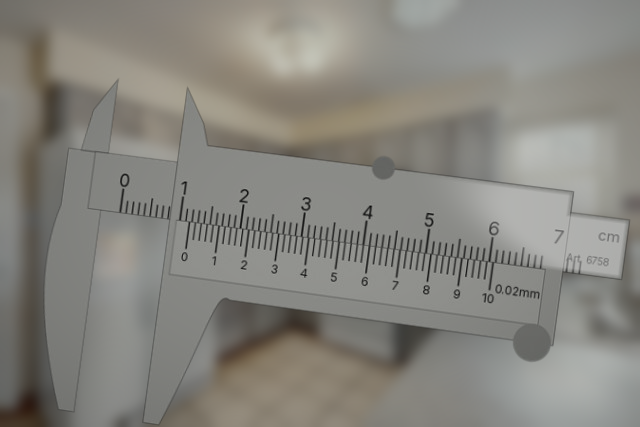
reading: 11.6 mm
